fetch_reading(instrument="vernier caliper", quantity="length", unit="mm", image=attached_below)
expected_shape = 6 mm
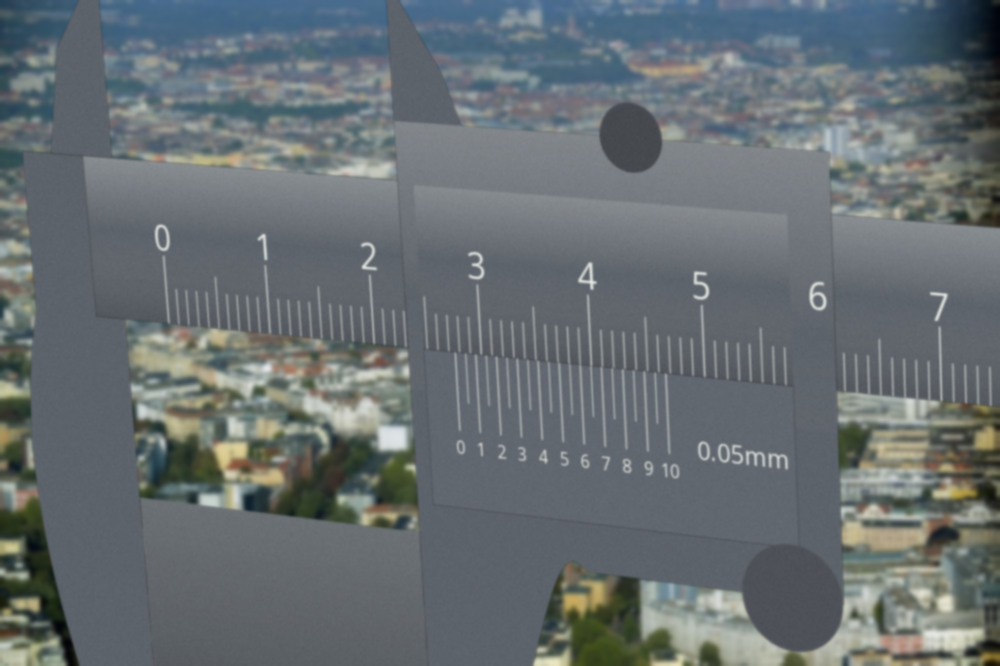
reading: 27.6 mm
